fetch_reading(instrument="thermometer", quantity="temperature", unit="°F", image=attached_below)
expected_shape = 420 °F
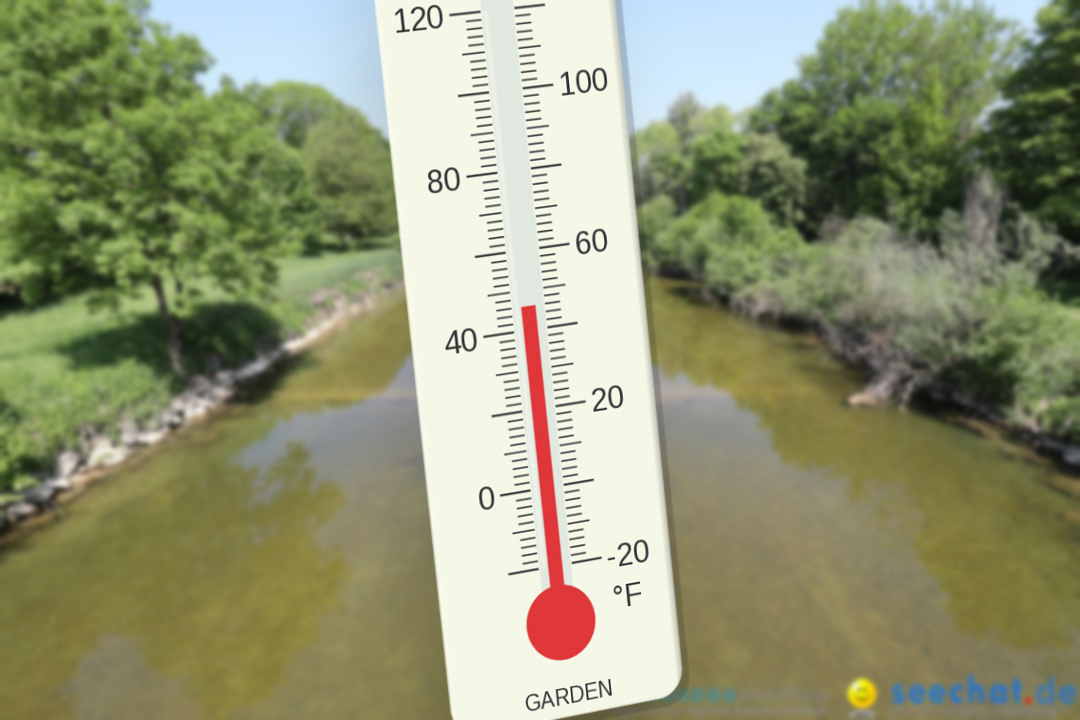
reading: 46 °F
